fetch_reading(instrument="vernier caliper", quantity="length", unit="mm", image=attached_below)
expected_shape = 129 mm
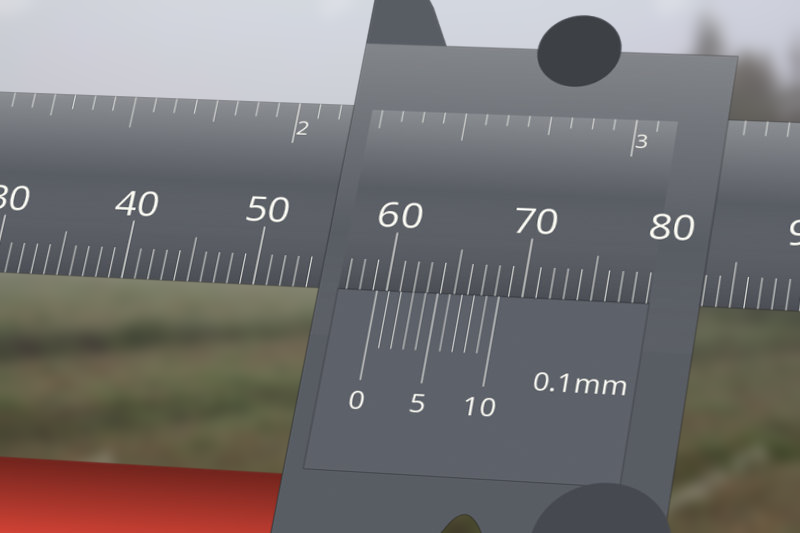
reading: 59.3 mm
